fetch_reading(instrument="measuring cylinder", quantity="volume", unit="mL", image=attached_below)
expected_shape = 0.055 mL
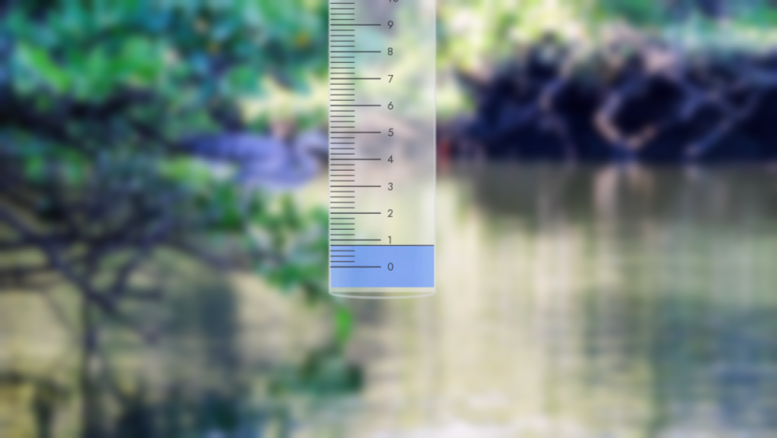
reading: 0.8 mL
